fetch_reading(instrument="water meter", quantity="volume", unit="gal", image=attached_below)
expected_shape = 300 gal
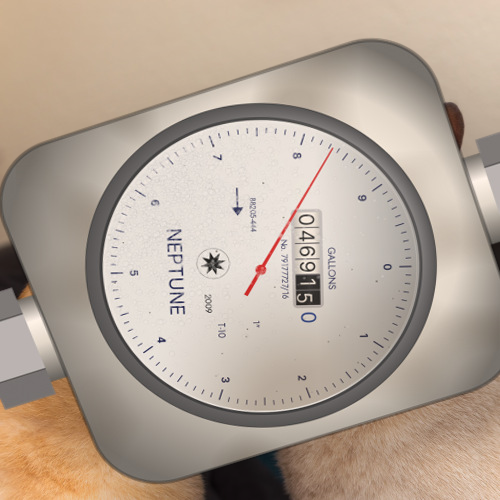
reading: 469148.3 gal
